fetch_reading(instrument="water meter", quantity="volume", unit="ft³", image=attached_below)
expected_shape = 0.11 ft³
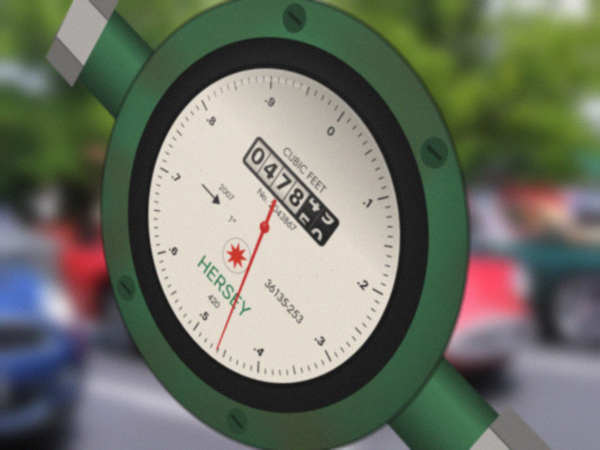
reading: 47849.46 ft³
